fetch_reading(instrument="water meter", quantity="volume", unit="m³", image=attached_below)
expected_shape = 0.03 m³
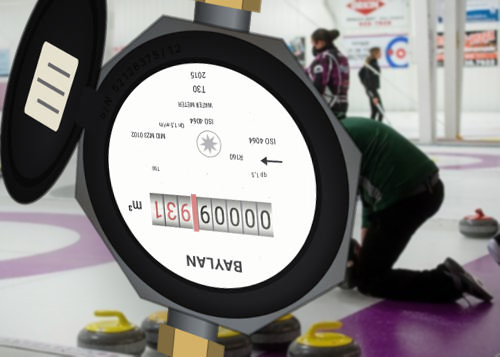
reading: 9.931 m³
